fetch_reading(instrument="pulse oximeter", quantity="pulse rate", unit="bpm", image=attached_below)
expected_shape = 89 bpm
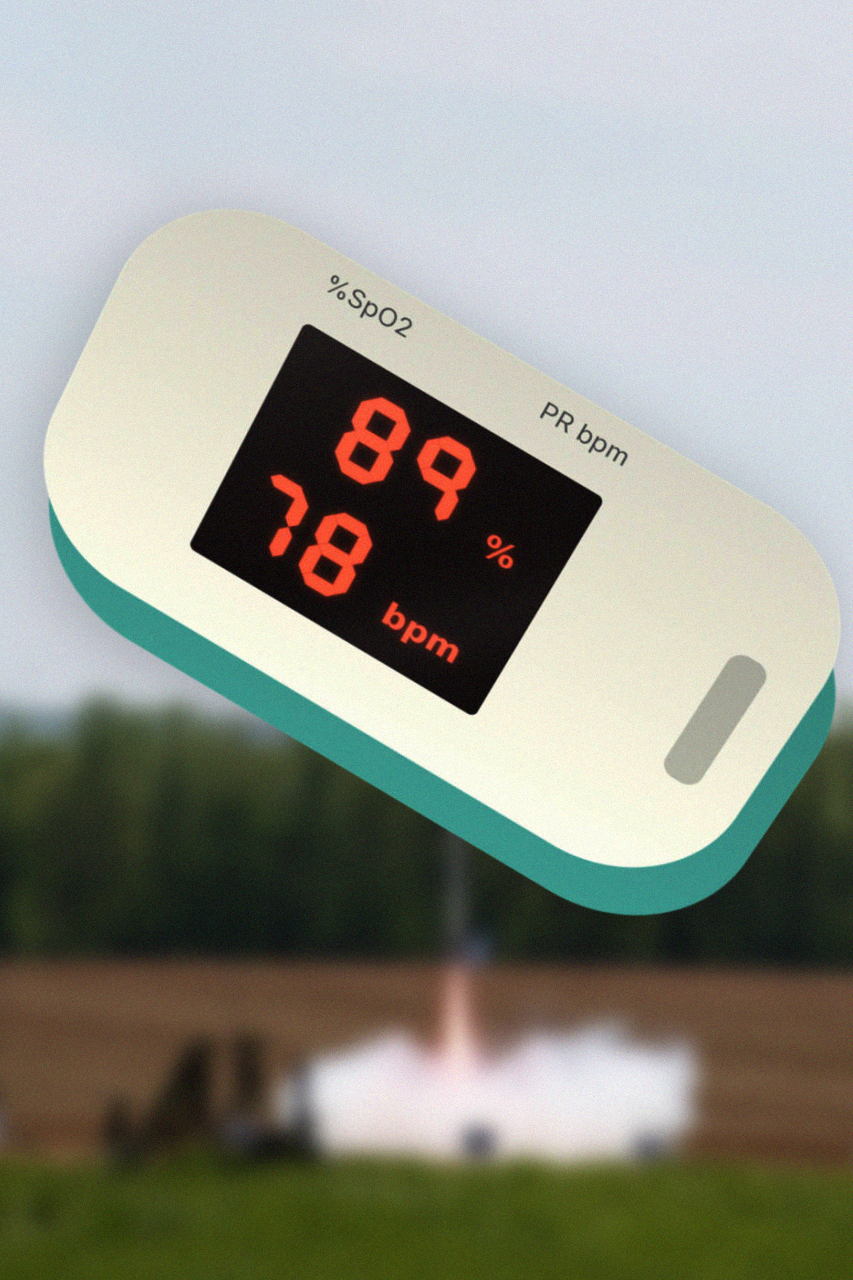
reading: 78 bpm
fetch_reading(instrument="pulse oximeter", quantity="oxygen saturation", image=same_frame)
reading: 89 %
